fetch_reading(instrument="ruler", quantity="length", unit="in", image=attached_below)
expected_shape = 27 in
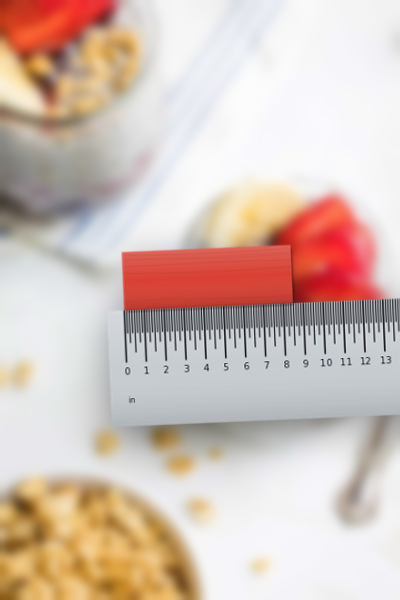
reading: 8.5 in
